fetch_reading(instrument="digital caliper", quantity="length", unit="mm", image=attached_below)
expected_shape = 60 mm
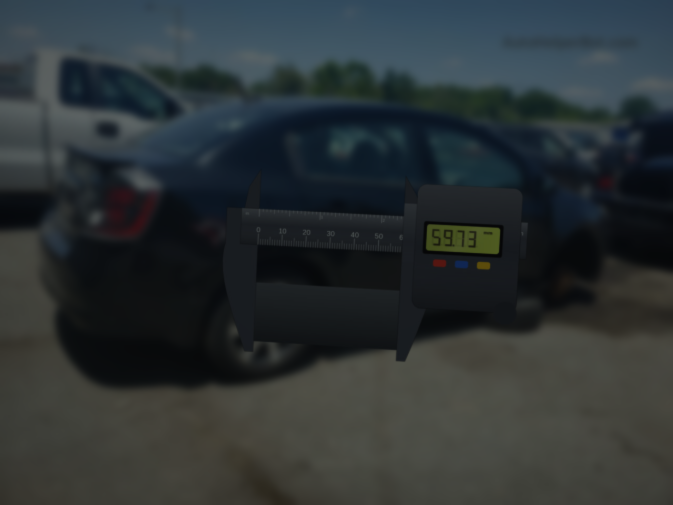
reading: 59.73 mm
